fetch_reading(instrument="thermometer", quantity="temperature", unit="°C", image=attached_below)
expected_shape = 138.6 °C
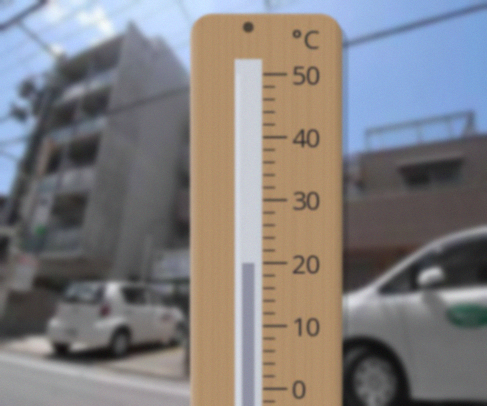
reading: 20 °C
